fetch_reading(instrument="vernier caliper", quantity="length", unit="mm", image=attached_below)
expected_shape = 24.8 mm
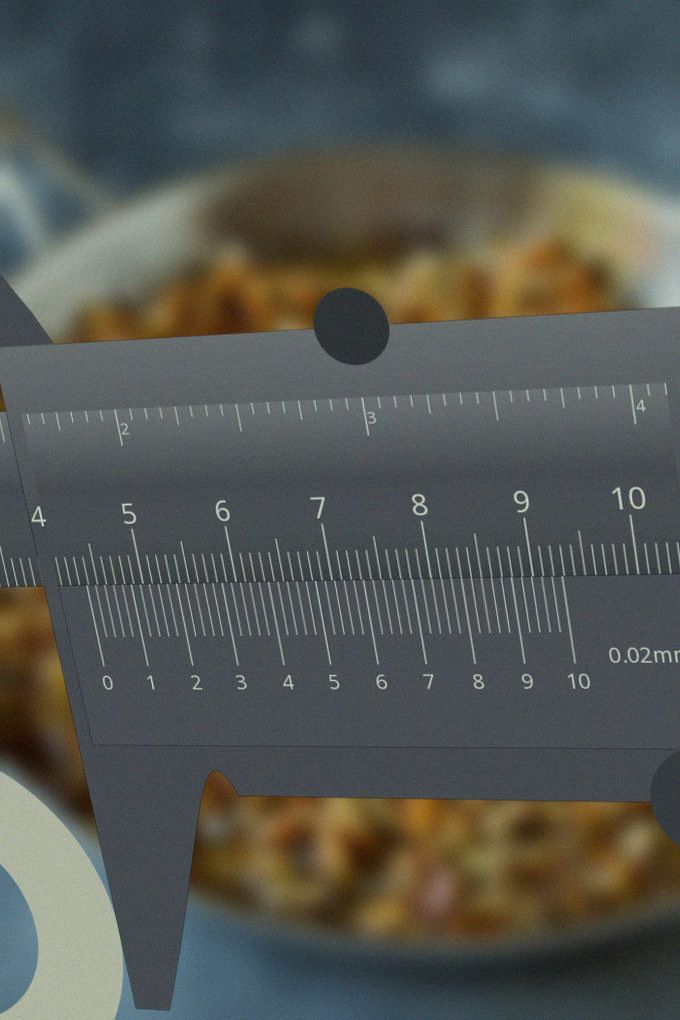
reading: 43.8 mm
